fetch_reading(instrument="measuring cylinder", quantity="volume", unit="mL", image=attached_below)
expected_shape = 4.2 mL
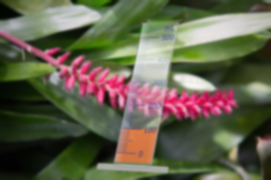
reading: 100 mL
